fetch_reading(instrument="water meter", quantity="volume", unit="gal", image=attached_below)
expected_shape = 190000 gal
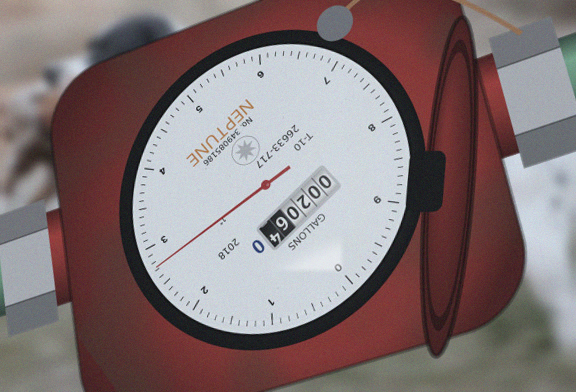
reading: 20642.7 gal
